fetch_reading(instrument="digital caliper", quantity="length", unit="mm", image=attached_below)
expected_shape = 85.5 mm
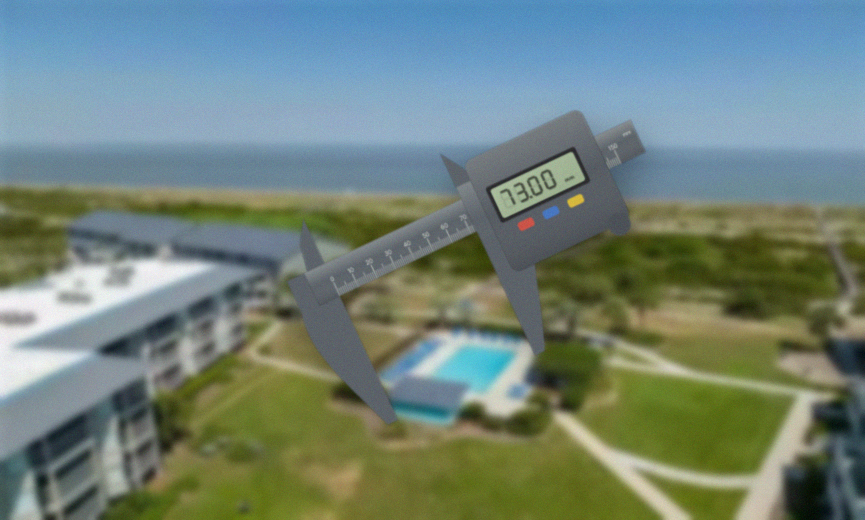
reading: 73.00 mm
